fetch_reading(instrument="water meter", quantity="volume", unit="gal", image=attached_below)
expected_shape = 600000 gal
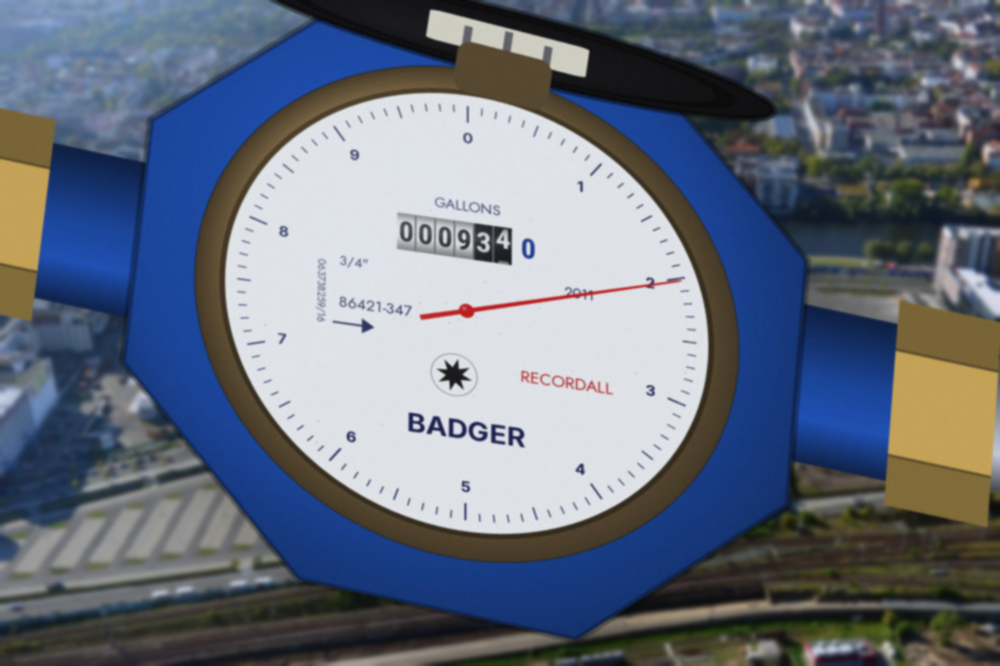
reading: 9342.0 gal
